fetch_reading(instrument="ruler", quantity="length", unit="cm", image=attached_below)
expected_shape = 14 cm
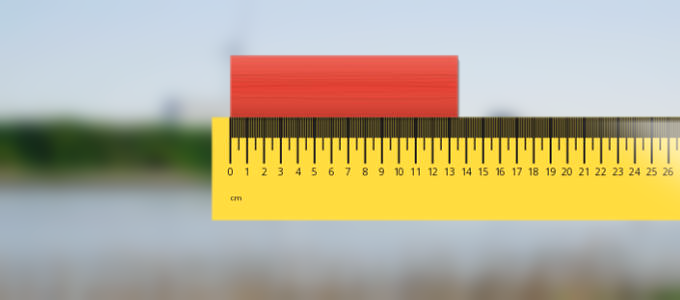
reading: 13.5 cm
